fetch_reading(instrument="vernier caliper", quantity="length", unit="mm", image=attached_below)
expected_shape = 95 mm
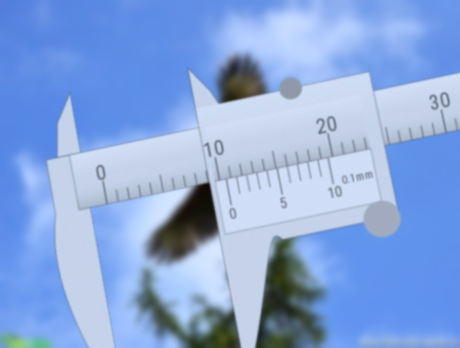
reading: 10.6 mm
